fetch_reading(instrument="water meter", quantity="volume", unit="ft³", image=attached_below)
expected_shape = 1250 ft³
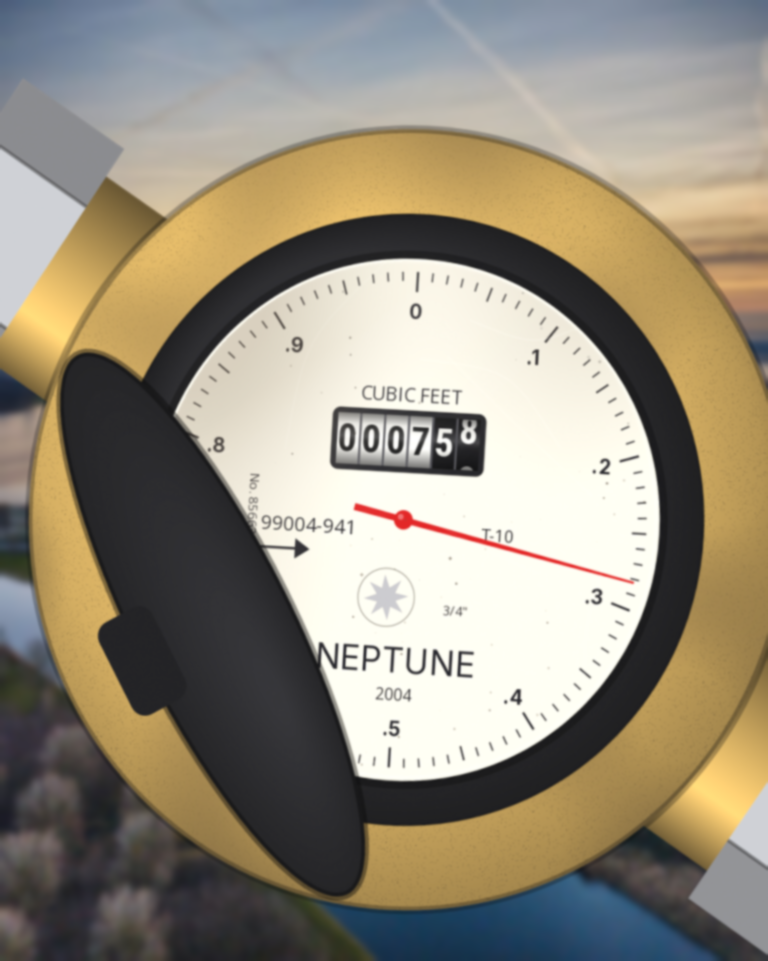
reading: 758.28 ft³
